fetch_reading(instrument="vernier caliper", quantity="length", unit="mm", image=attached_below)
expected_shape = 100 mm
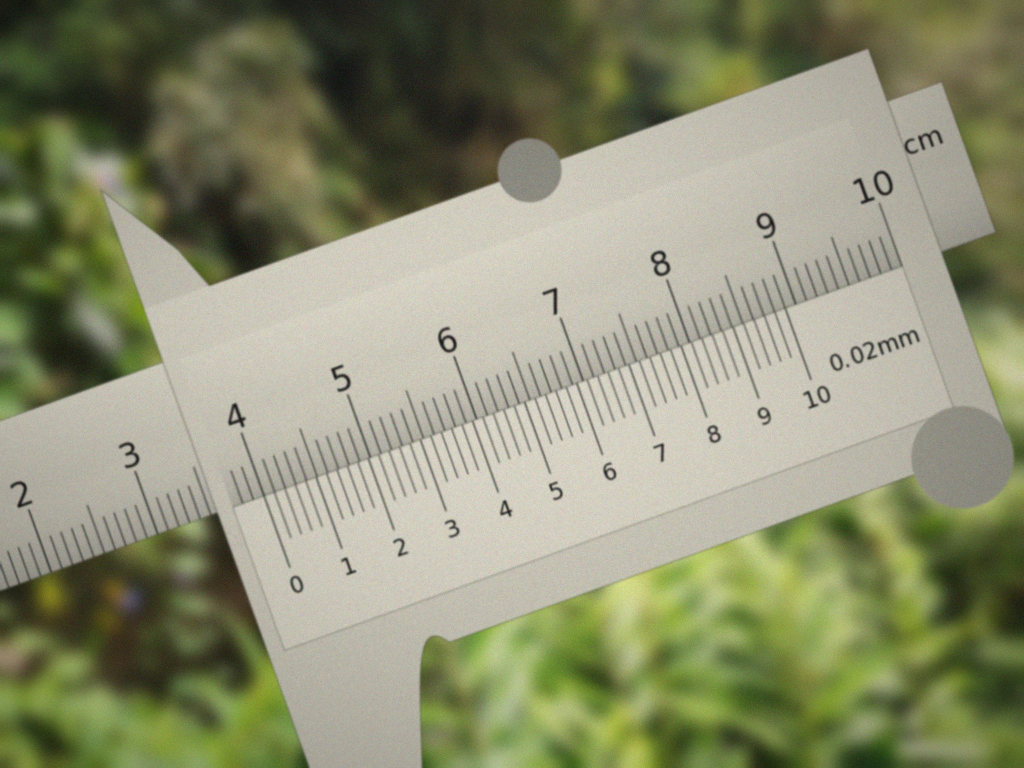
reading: 40.0 mm
